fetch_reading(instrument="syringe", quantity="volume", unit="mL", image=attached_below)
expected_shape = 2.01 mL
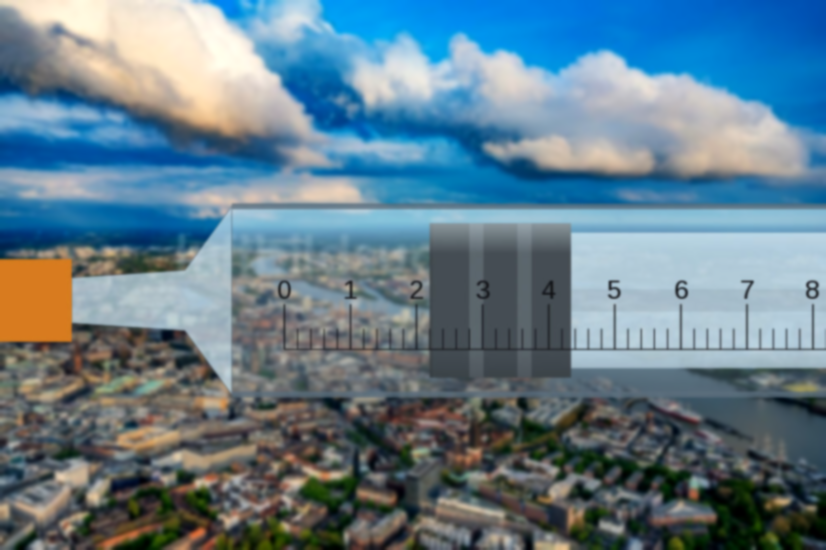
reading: 2.2 mL
